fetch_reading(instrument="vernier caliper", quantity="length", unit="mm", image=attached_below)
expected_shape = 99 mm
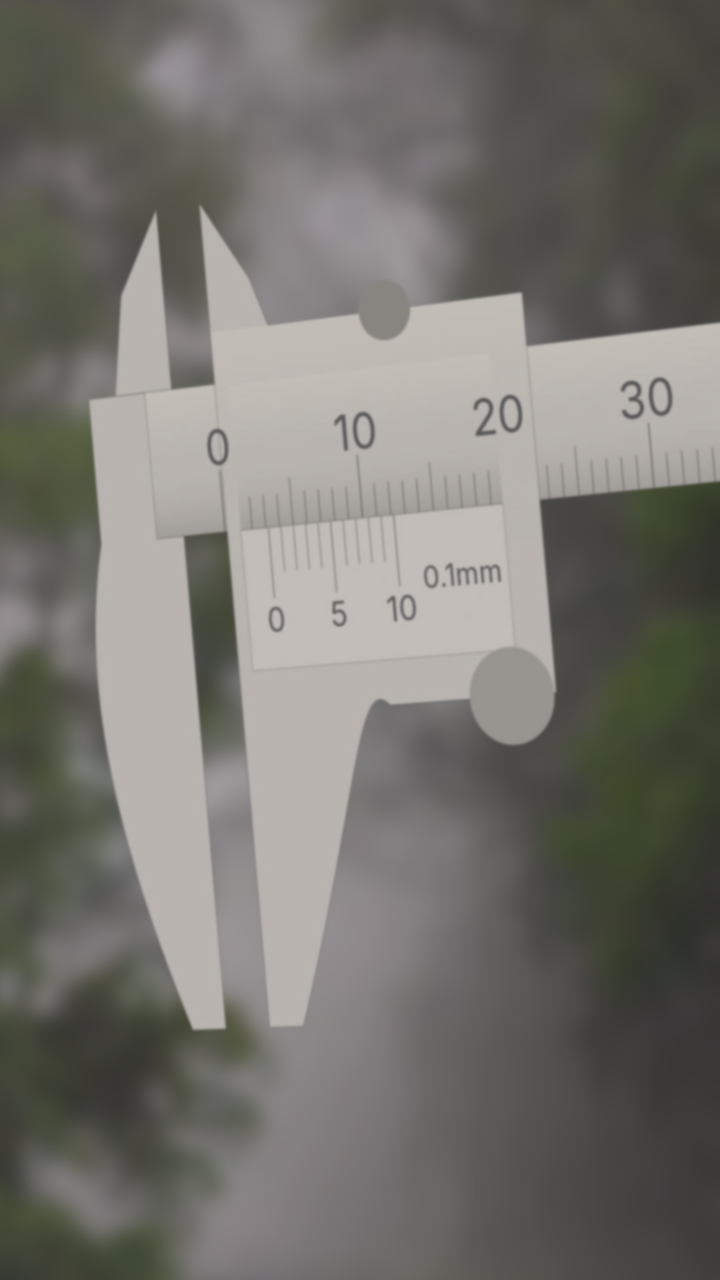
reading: 3.2 mm
